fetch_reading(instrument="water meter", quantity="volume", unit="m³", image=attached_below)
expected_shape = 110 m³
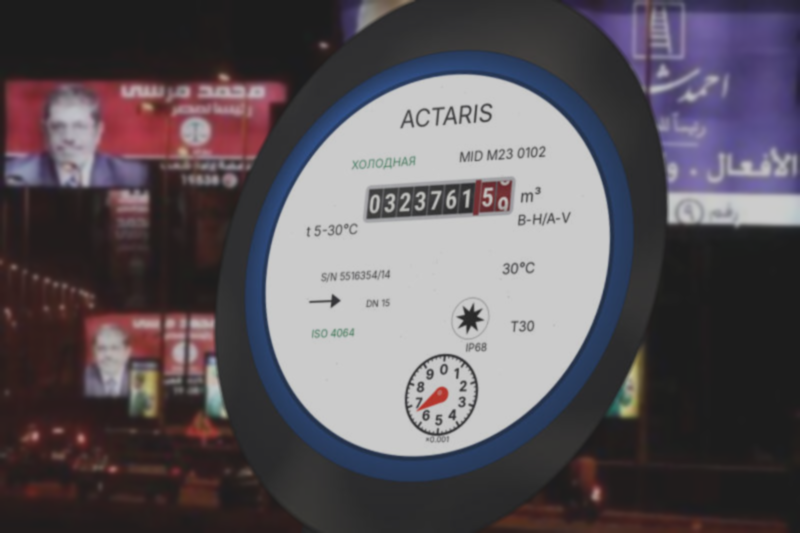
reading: 323761.586 m³
